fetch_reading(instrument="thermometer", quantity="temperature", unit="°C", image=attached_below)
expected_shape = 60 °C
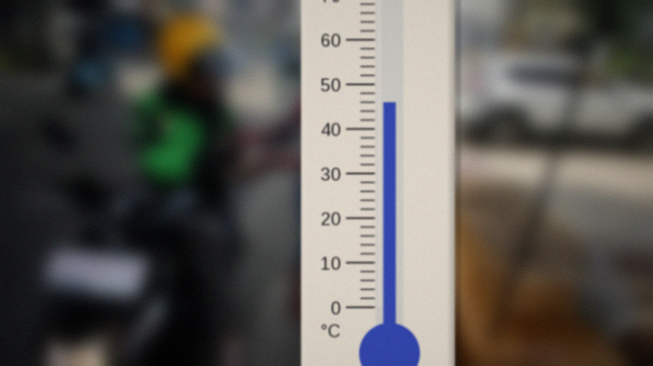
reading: 46 °C
